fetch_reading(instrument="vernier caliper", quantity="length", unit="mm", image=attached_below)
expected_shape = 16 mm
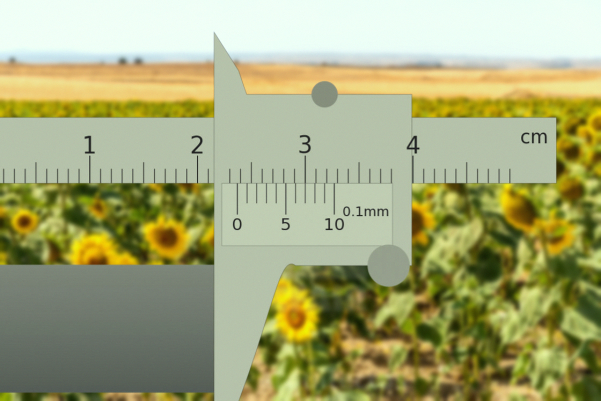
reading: 23.7 mm
